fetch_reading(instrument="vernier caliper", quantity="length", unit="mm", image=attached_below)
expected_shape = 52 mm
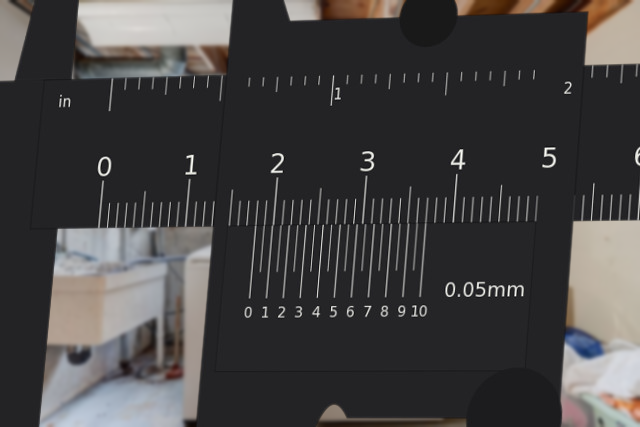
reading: 18.0 mm
